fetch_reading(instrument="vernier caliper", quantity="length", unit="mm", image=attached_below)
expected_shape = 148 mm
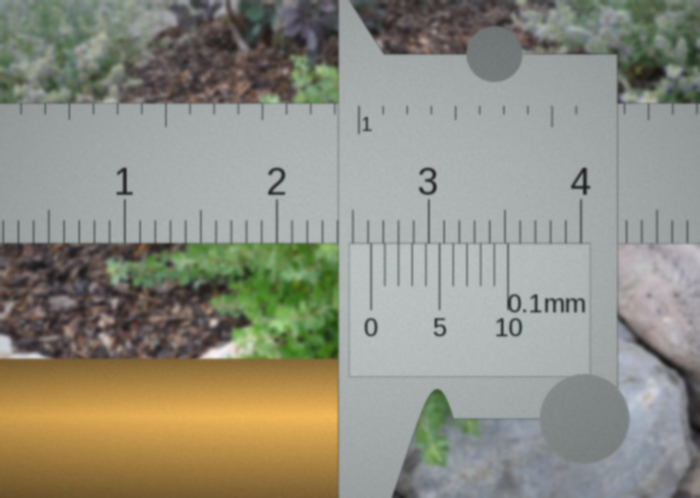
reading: 26.2 mm
